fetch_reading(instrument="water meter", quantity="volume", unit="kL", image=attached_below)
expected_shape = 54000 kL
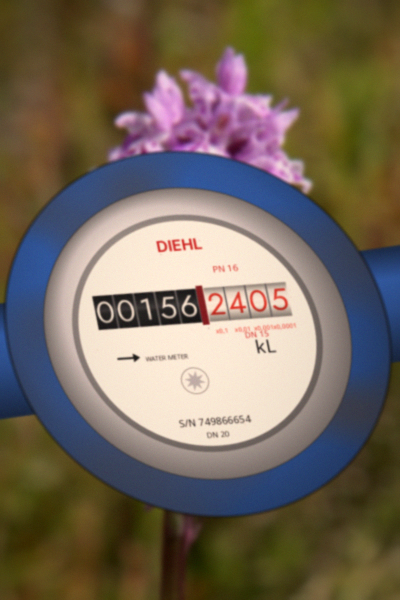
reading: 156.2405 kL
